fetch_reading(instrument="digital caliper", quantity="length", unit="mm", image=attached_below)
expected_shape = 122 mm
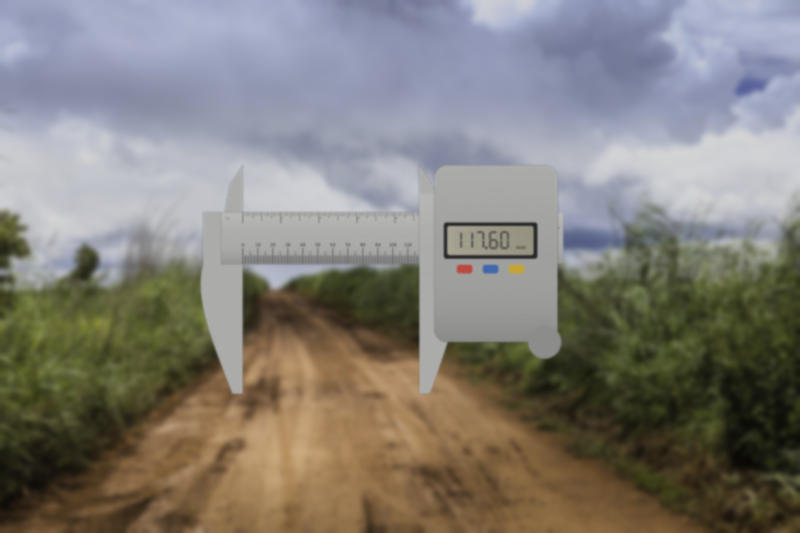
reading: 117.60 mm
